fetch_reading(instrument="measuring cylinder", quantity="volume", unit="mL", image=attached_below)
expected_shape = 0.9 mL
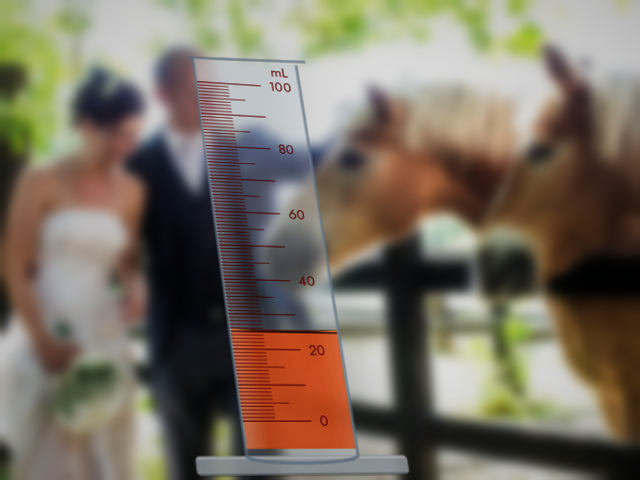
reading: 25 mL
